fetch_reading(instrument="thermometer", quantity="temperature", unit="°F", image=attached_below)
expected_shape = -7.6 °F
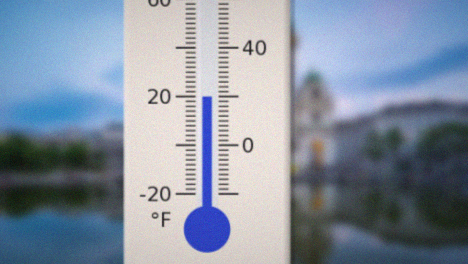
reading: 20 °F
